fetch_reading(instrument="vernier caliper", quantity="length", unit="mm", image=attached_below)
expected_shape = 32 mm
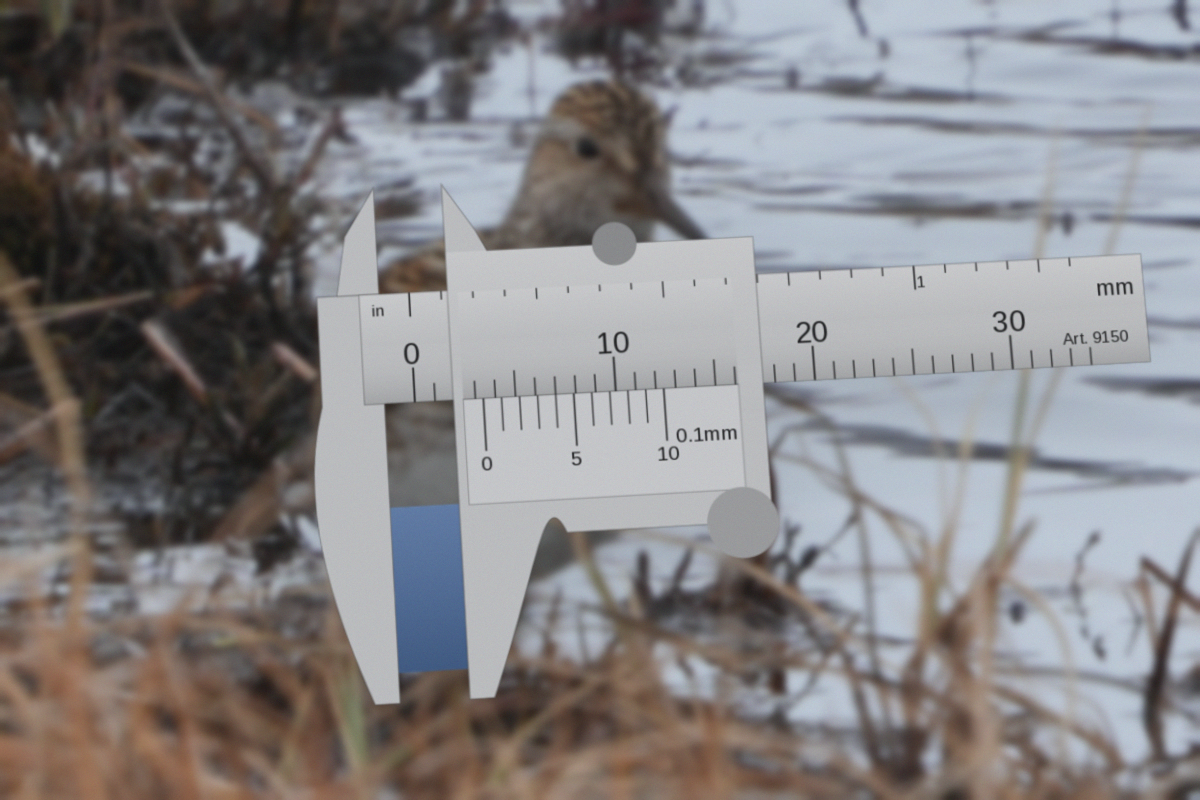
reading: 3.4 mm
